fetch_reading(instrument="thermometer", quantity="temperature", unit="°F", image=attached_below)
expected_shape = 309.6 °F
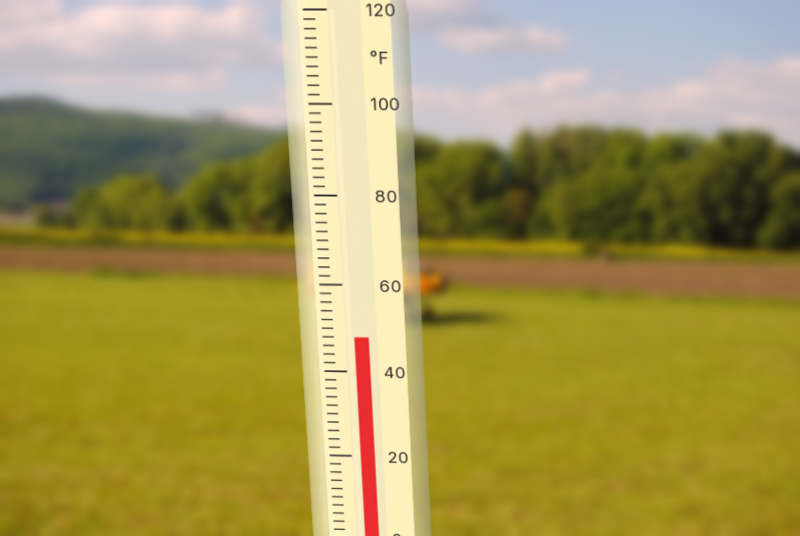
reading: 48 °F
